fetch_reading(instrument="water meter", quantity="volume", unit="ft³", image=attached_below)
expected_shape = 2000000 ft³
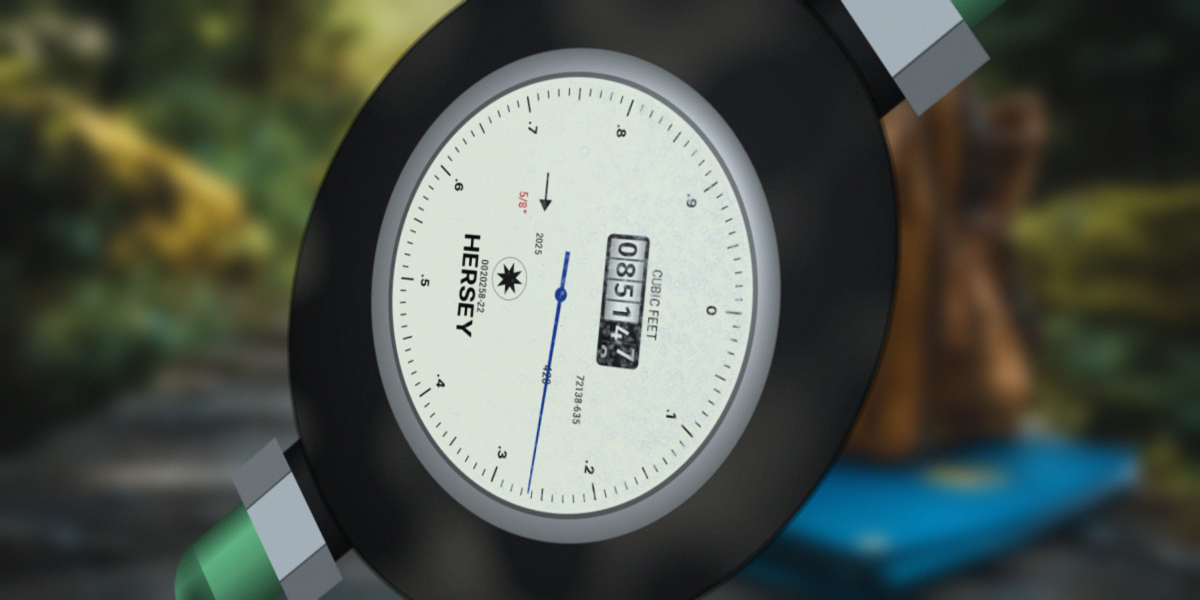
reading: 85147.26 ft³
